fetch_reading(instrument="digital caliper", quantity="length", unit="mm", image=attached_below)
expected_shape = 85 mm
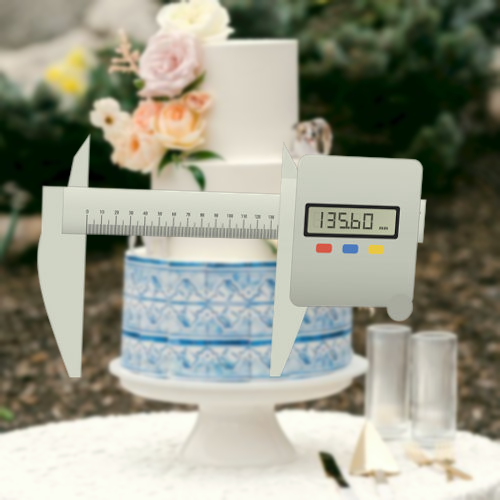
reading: 135.60 mm
